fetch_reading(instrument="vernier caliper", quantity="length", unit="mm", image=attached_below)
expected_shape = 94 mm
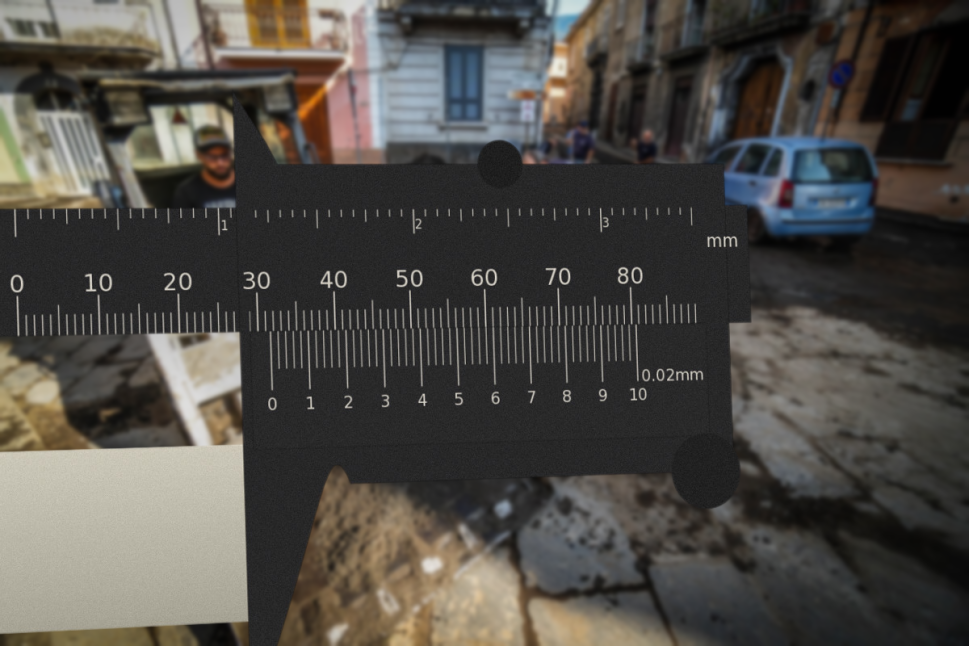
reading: 31.6 mm
